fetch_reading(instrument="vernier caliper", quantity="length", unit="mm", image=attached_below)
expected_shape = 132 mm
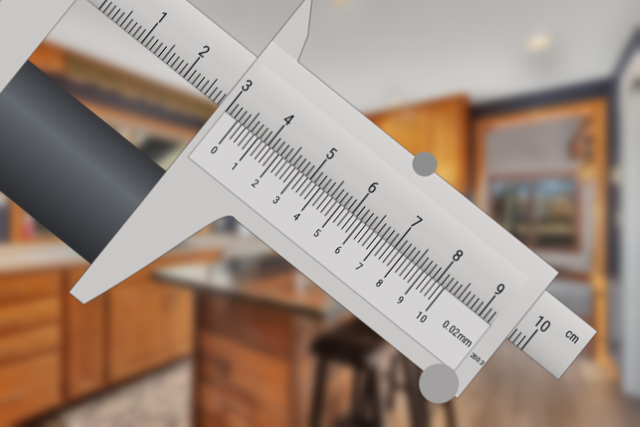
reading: 32.8 mm
